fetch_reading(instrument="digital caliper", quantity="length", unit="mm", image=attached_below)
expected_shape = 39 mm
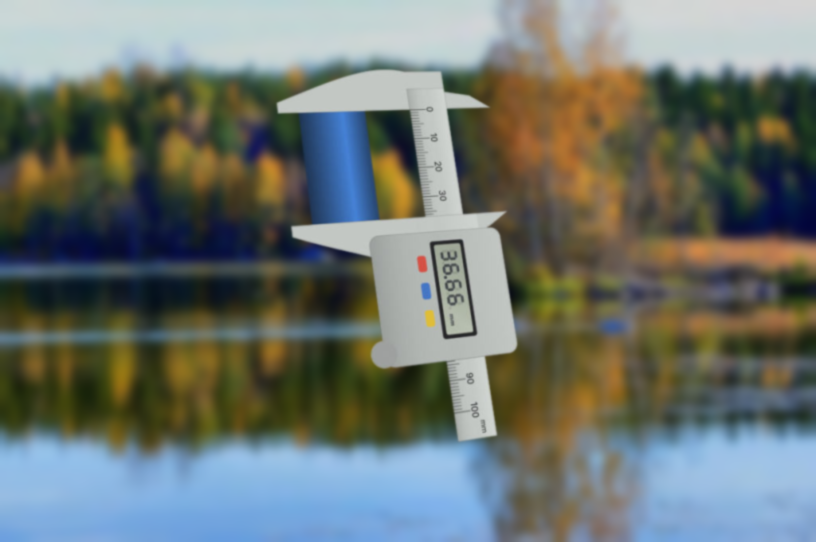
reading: 36.66 mm
